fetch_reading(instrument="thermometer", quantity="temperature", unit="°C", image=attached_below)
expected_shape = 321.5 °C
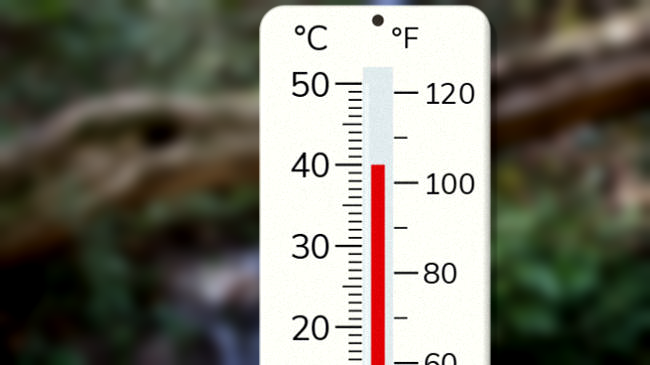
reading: 40 °C
